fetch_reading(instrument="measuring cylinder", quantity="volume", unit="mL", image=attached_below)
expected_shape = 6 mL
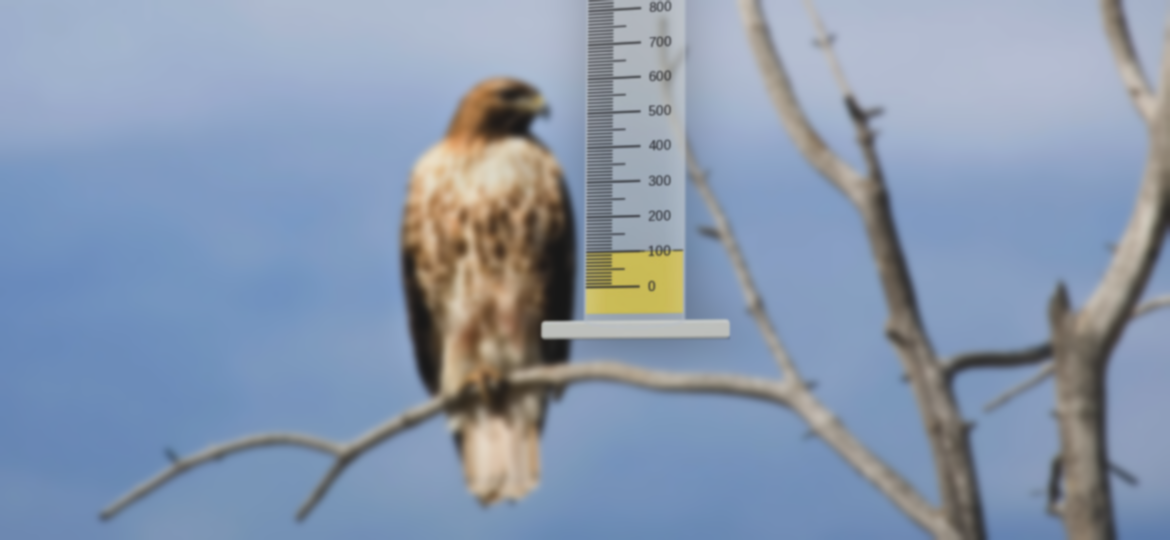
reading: 100 mL
